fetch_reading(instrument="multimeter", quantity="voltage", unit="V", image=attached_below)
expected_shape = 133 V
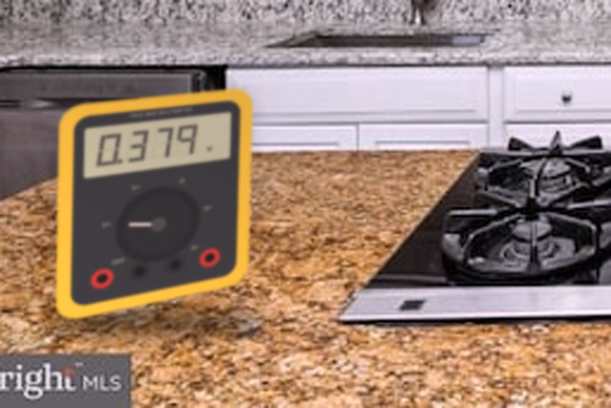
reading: 0.379 V
